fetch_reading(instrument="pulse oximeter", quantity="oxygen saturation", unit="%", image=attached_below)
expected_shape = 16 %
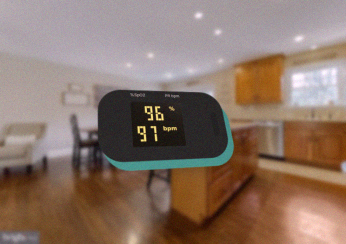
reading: 96 %
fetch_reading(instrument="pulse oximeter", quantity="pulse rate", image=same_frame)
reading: 97 bpm
